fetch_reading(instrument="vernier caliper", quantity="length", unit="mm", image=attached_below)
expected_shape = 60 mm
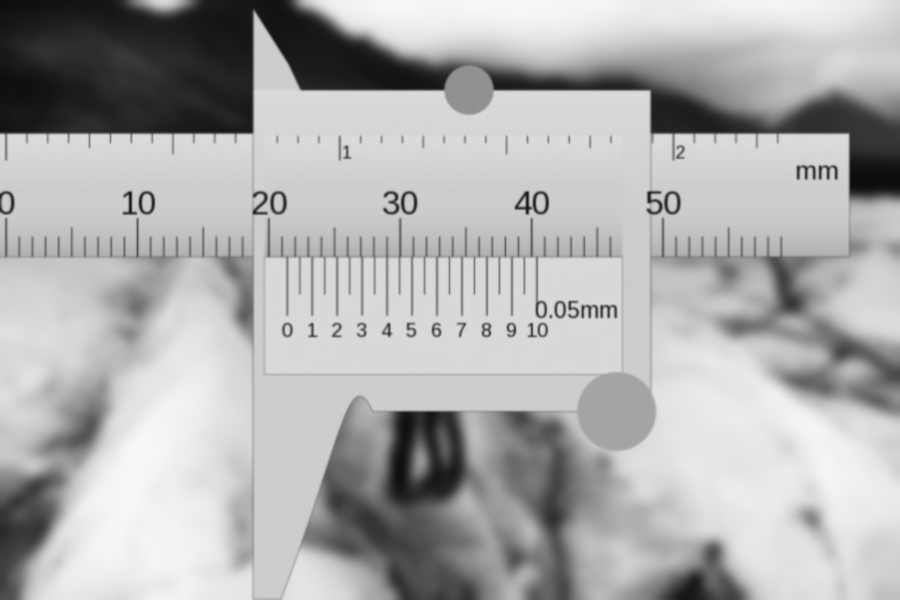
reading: 21.4 mm
